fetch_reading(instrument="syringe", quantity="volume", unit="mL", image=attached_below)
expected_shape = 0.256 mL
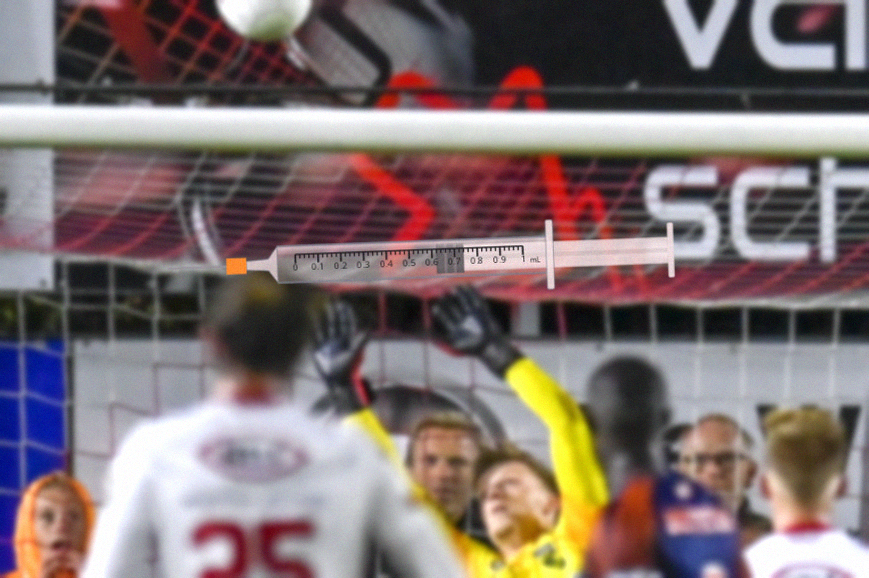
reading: 0.62 mL
